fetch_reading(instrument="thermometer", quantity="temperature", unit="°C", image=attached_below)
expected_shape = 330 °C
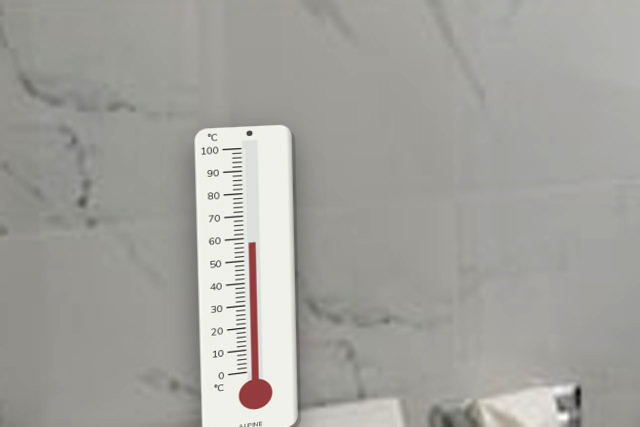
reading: 58 °C
